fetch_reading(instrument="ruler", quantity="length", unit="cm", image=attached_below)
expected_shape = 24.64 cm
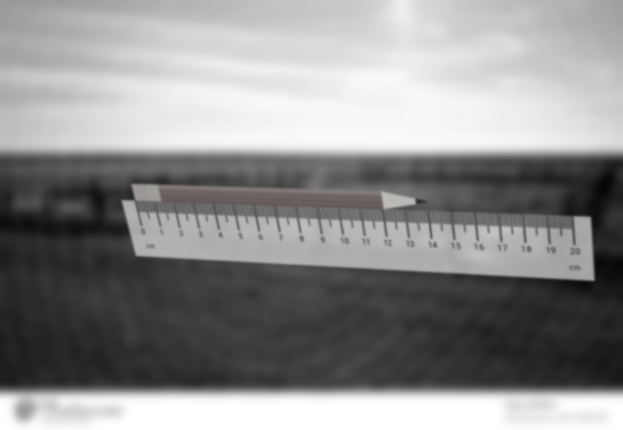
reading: 14 cm
